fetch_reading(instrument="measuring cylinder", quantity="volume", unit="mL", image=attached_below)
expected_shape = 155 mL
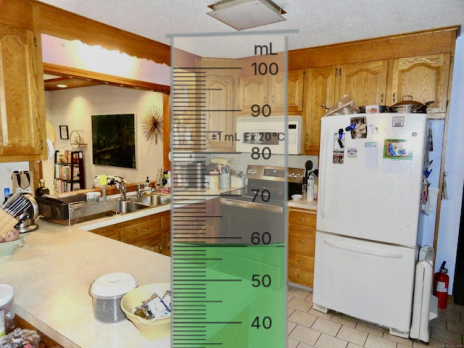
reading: 58 mL
